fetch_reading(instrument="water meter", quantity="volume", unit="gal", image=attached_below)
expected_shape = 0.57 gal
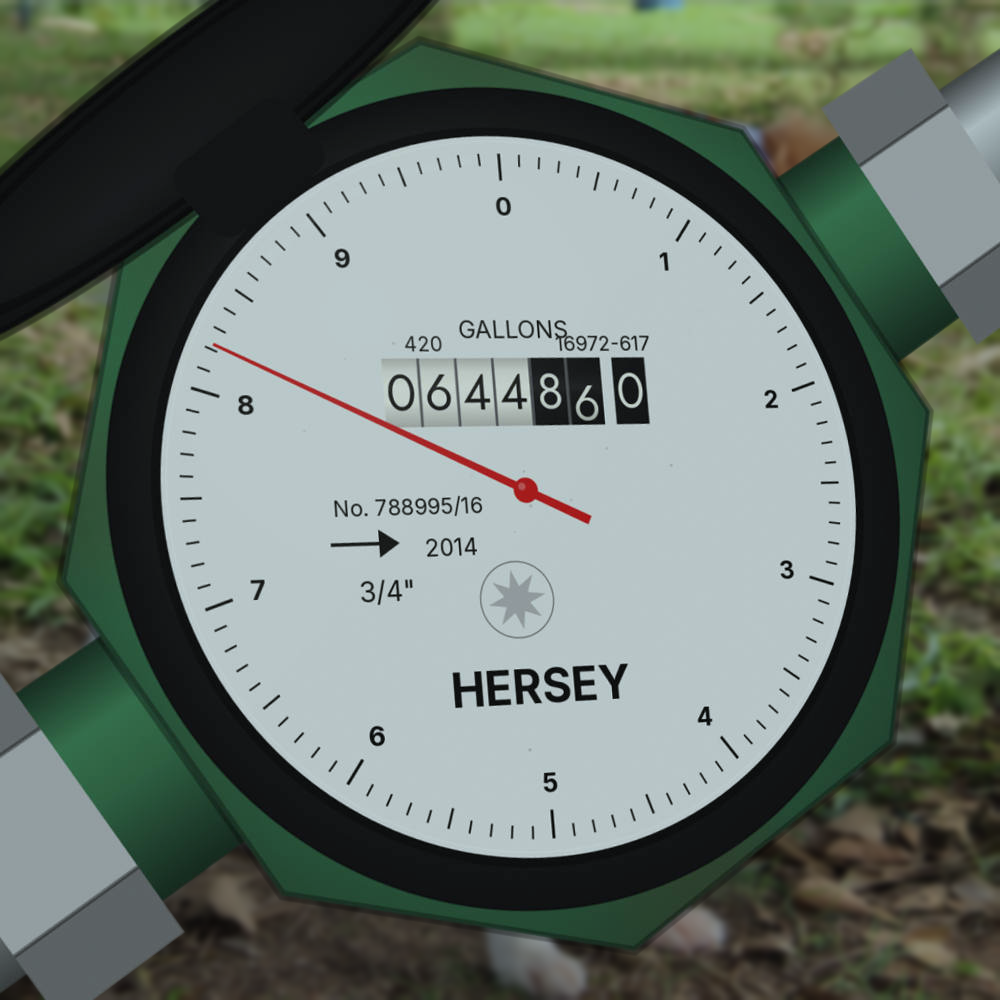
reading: 644858.2 gal
